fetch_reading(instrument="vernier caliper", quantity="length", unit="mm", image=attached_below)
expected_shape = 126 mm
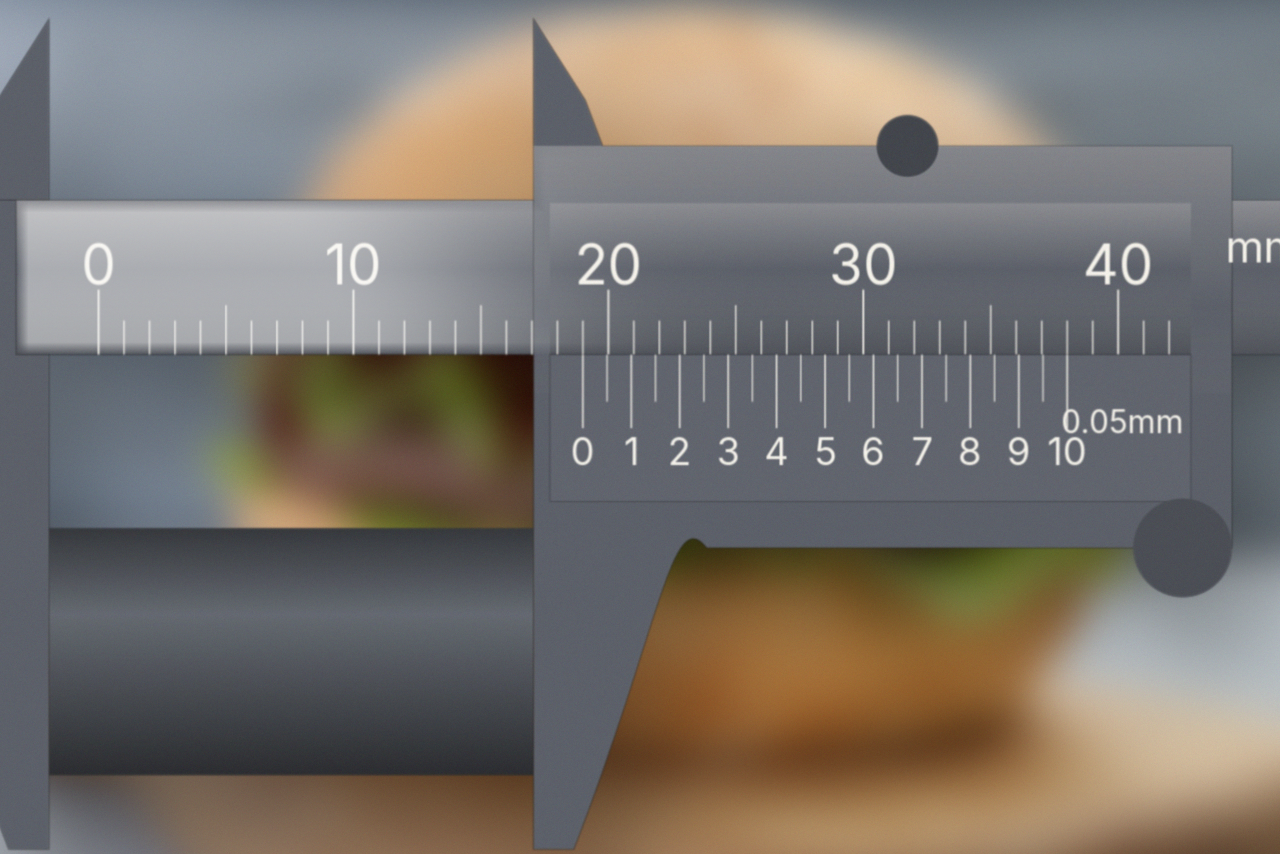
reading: 19.0 mm
